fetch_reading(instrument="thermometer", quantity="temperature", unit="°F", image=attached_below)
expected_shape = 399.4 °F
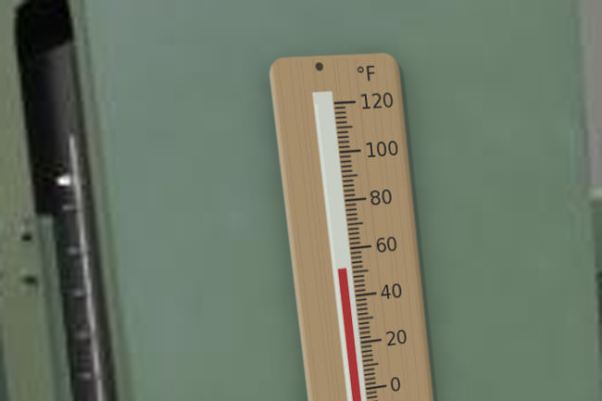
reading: 52 °F
